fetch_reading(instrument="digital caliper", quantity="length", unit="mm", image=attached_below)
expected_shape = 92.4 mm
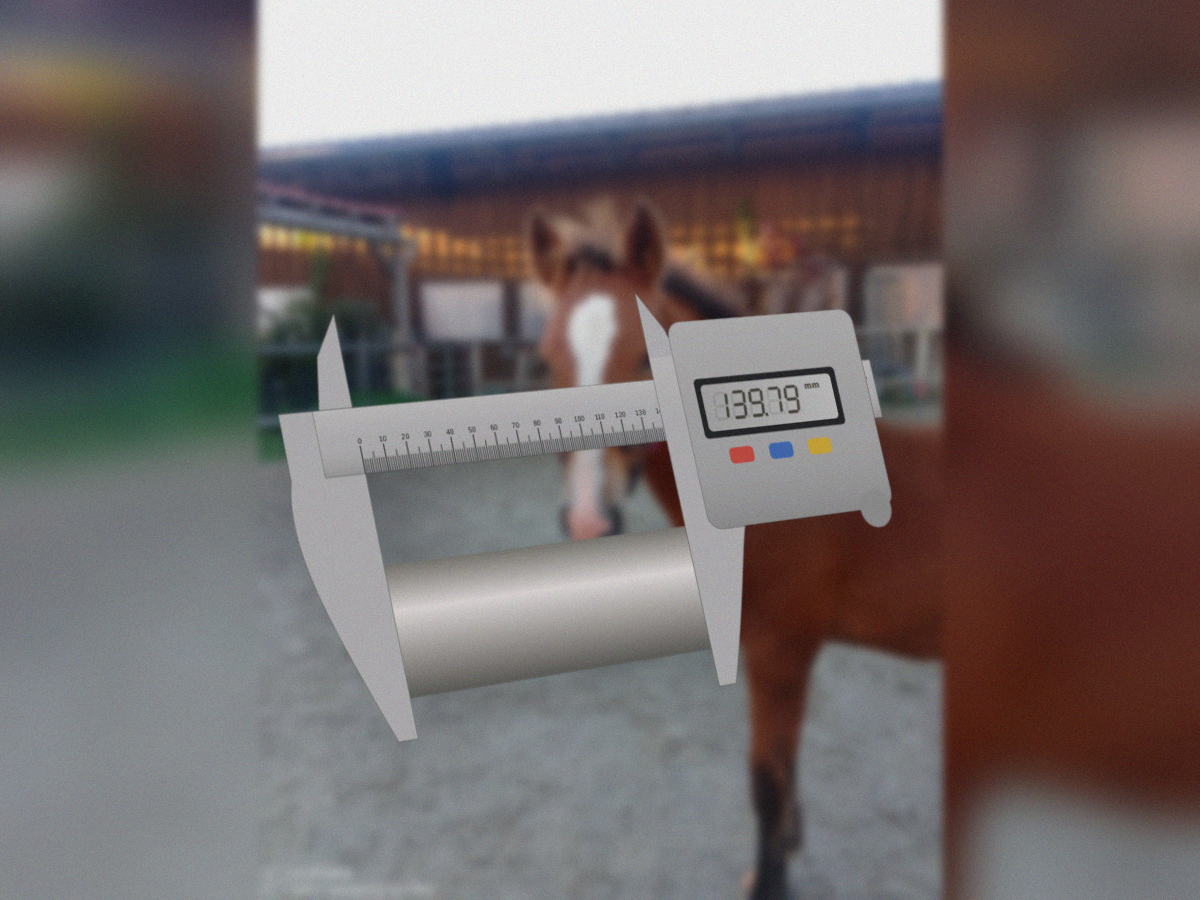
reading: 139.79 mm
